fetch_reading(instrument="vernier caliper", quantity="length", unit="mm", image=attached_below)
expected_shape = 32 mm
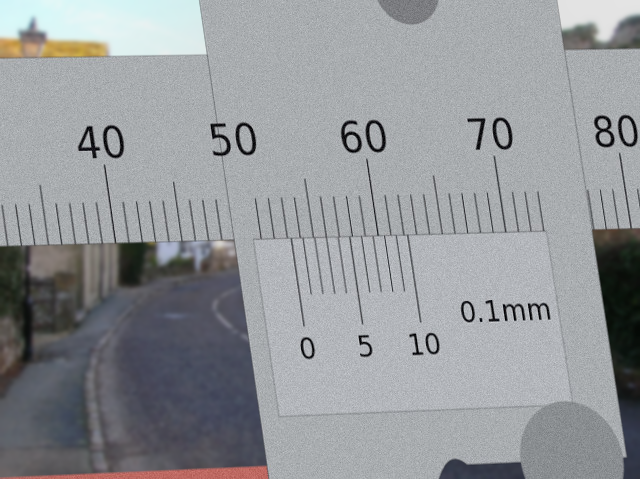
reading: 53.3 mm
